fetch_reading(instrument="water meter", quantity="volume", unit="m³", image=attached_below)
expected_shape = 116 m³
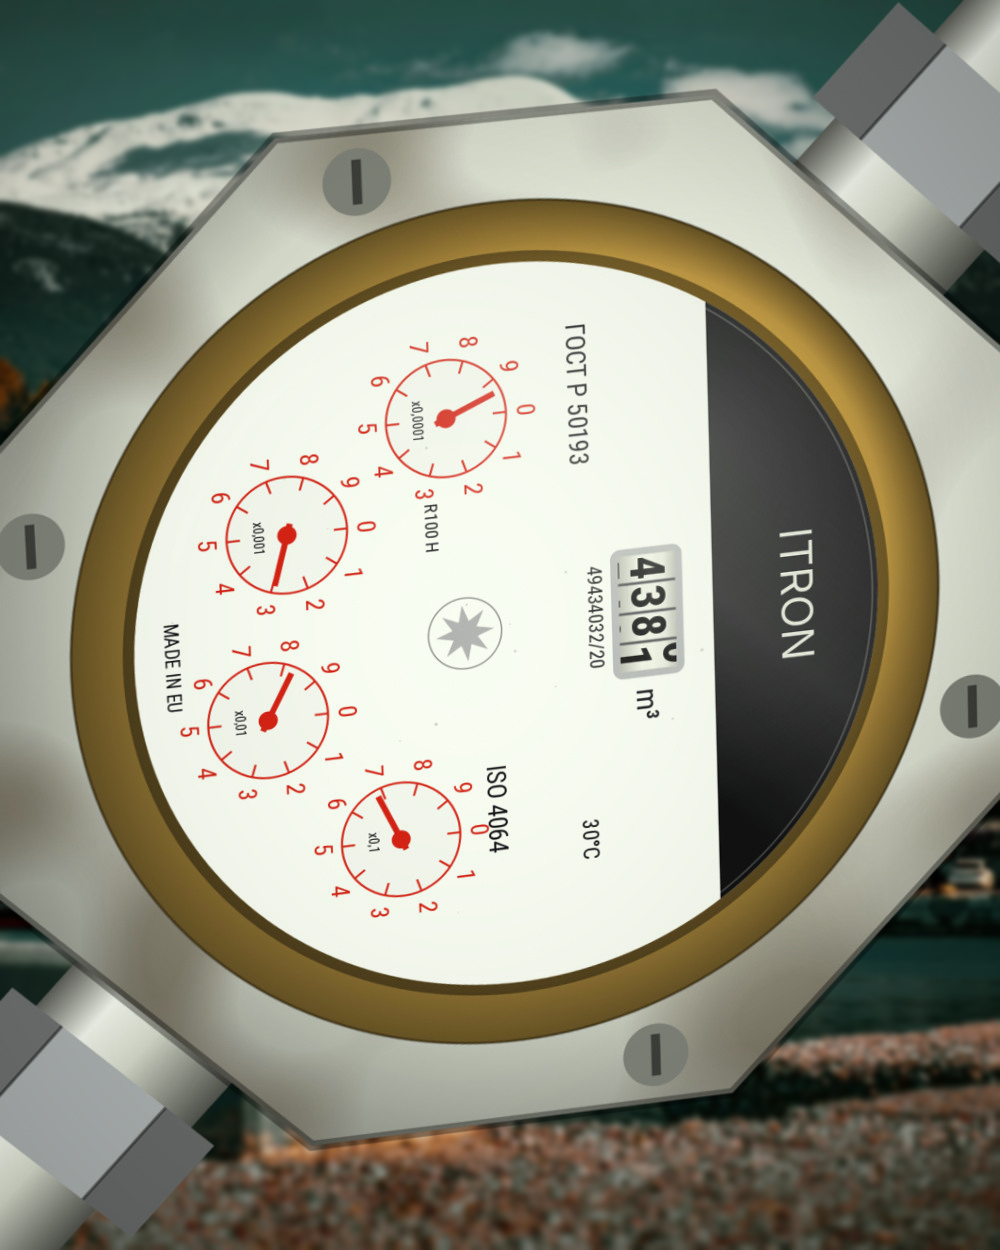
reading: 4380.6829 m³
